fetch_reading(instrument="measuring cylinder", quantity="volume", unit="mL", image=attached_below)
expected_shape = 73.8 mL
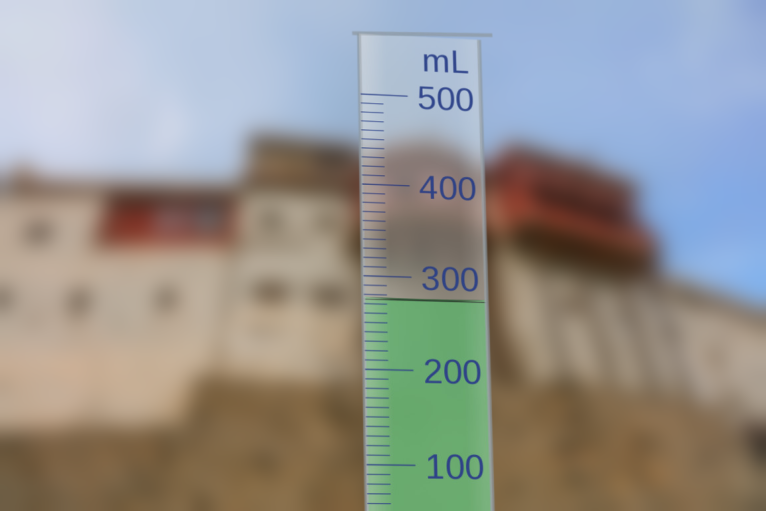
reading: 275 mL
